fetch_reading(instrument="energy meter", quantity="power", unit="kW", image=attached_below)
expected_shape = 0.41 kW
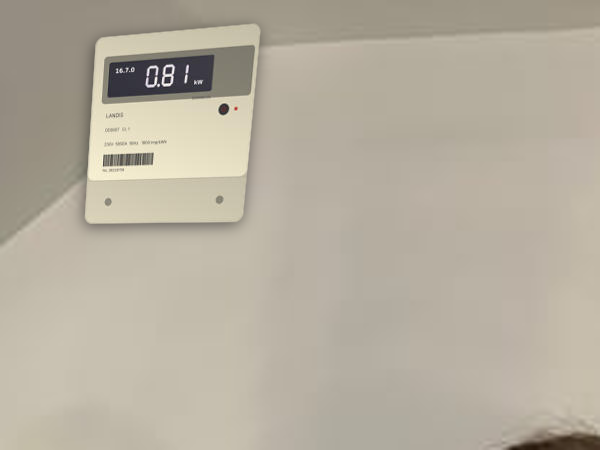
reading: 0.81 kW
